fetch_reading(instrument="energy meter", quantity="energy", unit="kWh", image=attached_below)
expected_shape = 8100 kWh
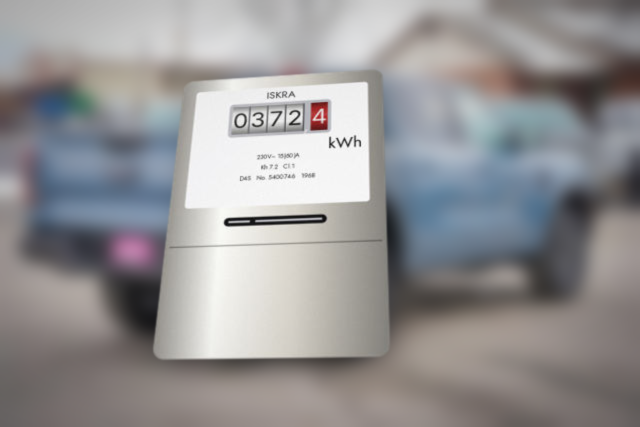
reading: 372.4 kWh
